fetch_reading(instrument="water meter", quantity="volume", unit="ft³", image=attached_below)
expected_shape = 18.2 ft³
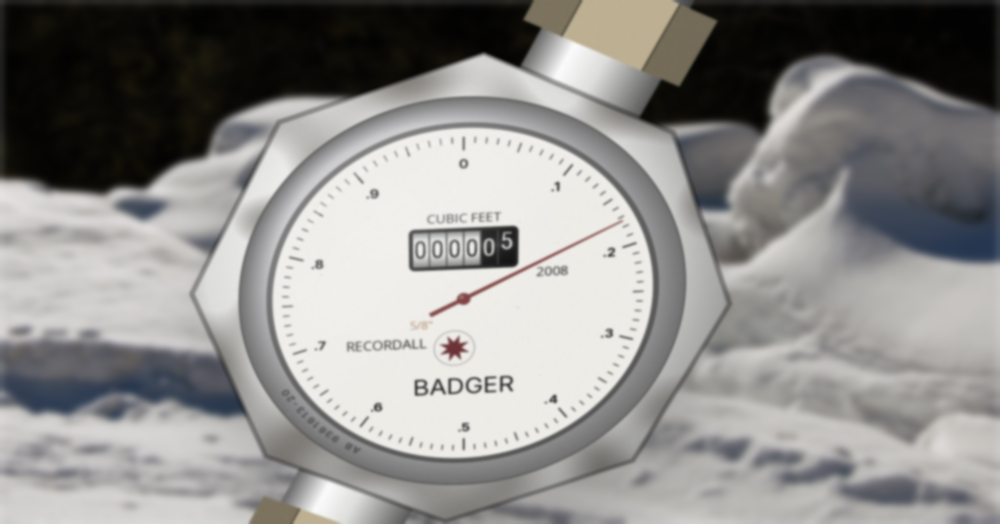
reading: 5.17 ft³
